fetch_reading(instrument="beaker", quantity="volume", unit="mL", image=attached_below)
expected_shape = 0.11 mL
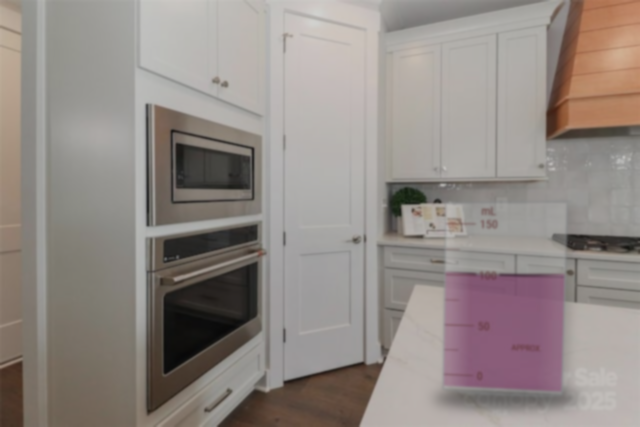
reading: 100 mL
